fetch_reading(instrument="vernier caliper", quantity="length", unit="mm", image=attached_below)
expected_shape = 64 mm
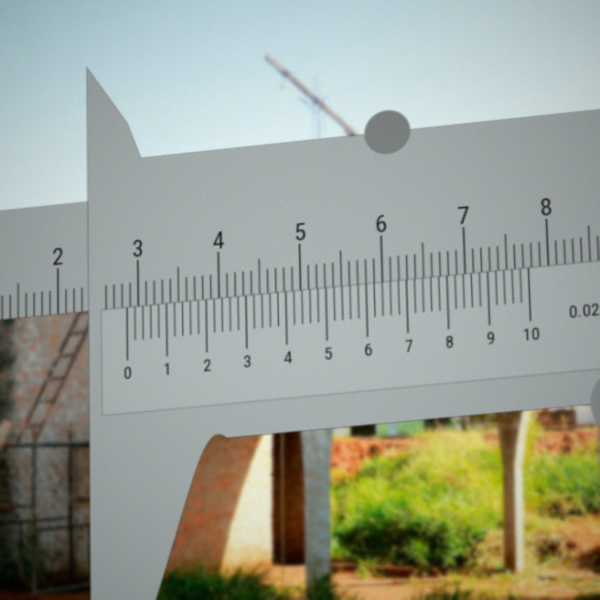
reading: 28.6 mm
